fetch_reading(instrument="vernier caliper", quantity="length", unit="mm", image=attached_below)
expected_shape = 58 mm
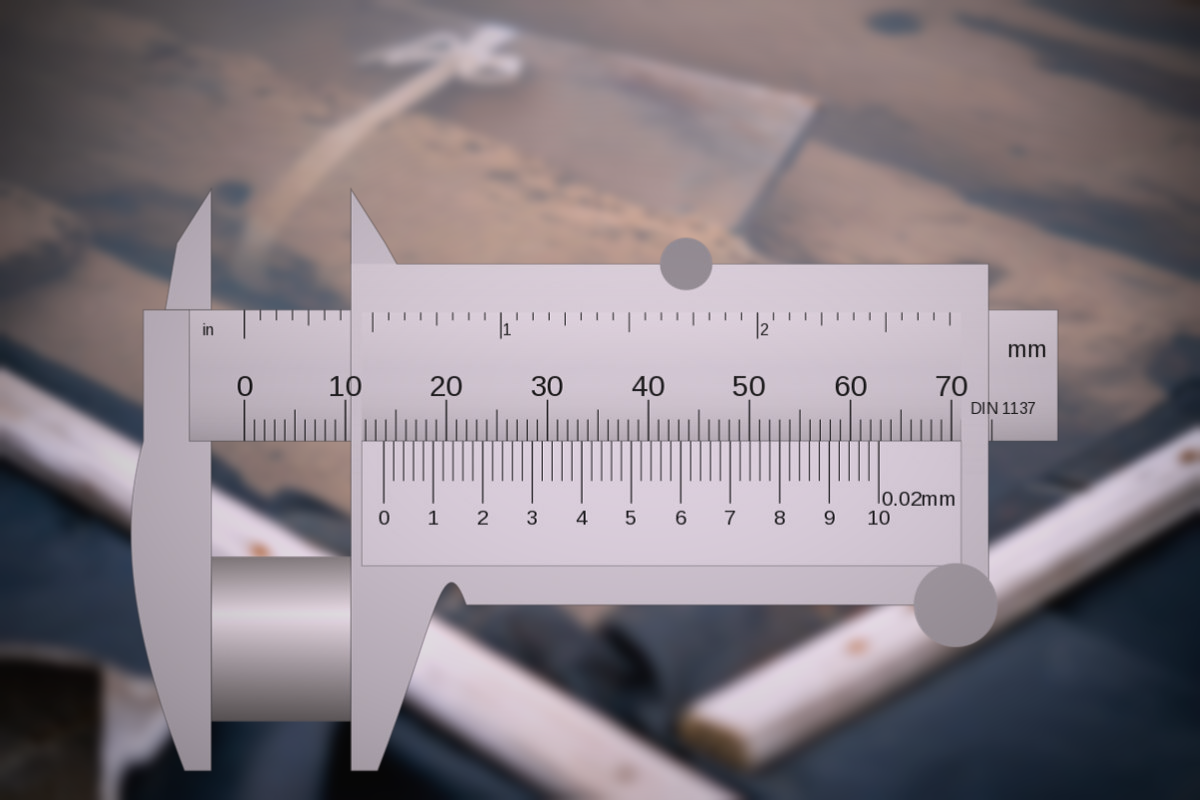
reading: 13.8 mm
